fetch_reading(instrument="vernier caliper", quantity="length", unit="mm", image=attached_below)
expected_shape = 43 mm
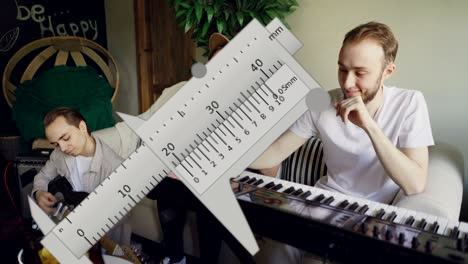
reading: 19.8 mm
